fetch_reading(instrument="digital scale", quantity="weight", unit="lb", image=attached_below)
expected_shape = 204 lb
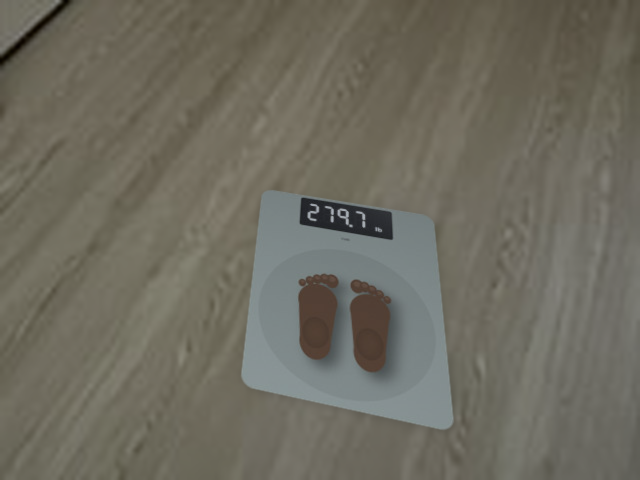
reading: 279.7 lb
